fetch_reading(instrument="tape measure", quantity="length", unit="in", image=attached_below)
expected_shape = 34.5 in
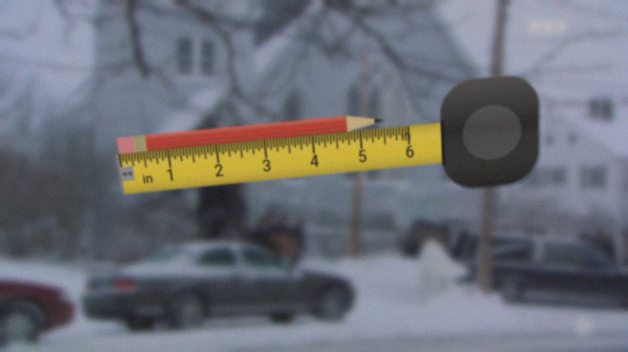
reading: 5.5 in
